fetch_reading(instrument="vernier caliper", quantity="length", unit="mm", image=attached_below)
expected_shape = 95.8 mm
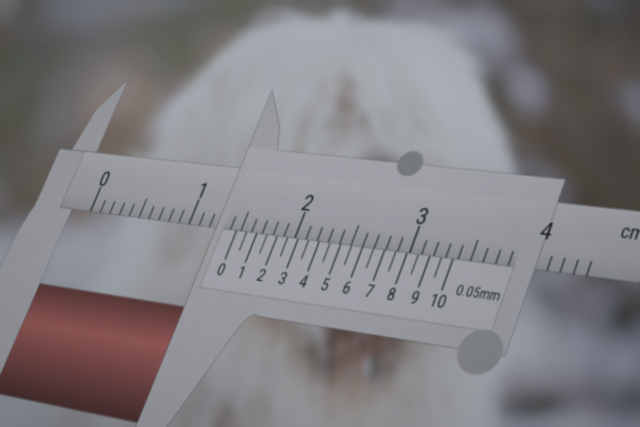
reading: 14.6 mm
